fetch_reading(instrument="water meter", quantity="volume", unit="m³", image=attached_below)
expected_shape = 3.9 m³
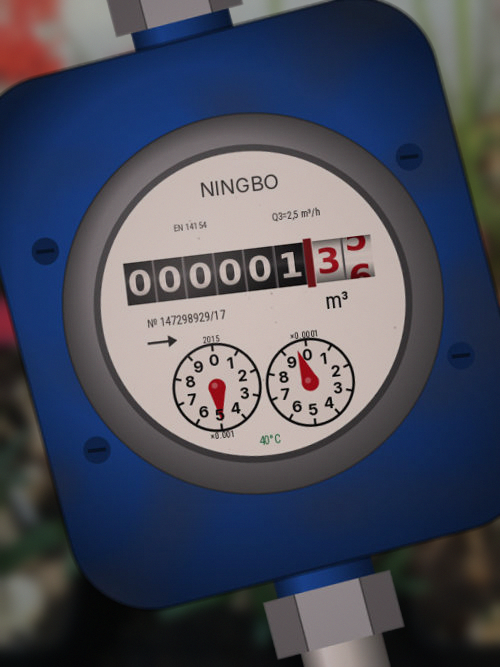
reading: 1.3549 m³
